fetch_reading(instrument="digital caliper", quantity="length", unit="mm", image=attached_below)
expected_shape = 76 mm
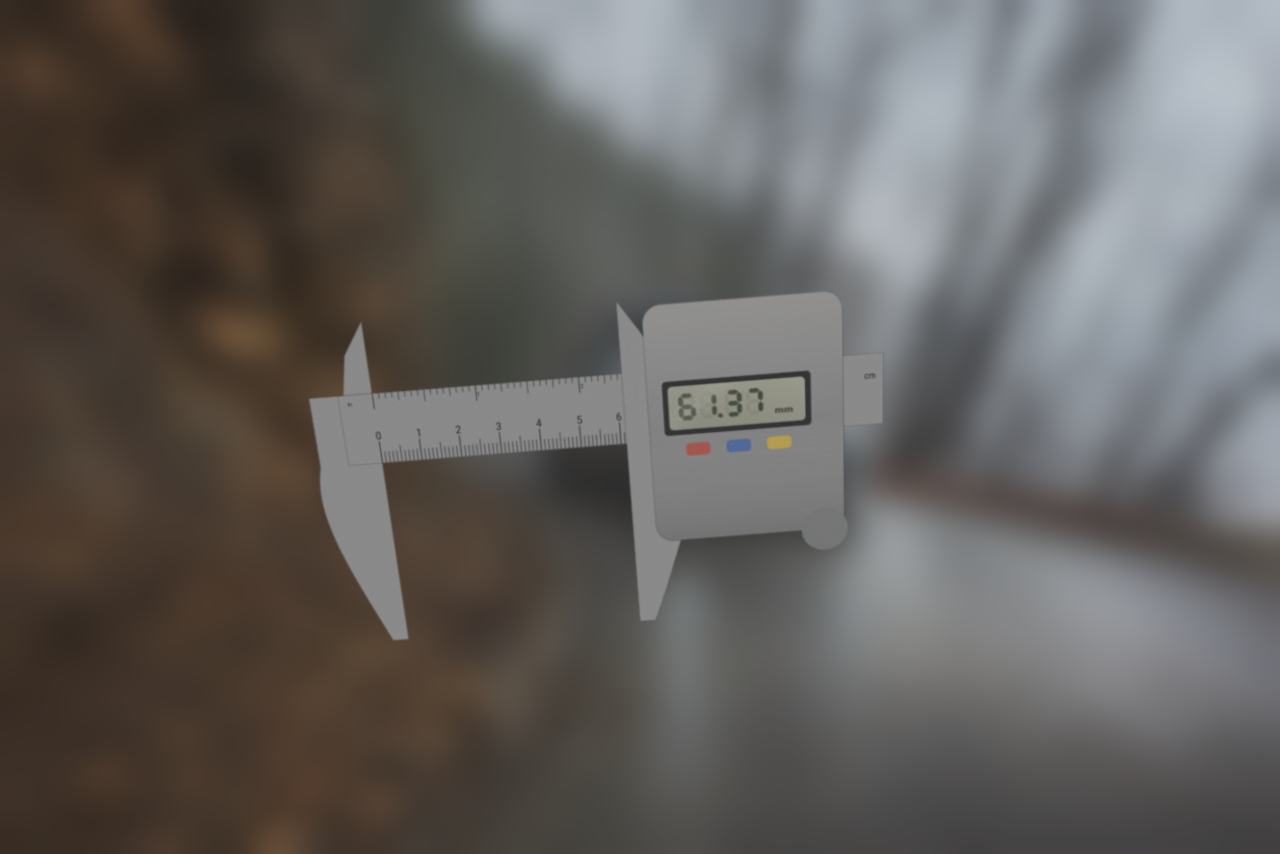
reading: 61.37 mm
